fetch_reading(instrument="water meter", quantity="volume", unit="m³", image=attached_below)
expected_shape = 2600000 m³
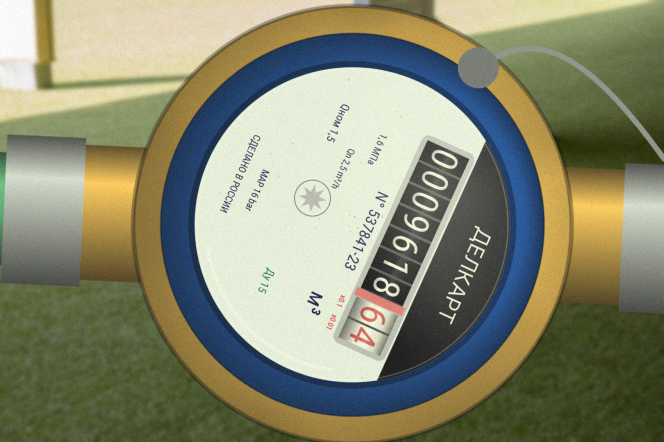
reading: 9618.64 m³
